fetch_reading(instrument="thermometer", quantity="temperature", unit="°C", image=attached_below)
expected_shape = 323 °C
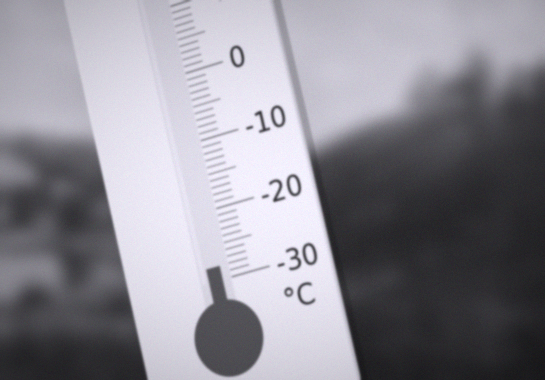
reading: -28 °C
